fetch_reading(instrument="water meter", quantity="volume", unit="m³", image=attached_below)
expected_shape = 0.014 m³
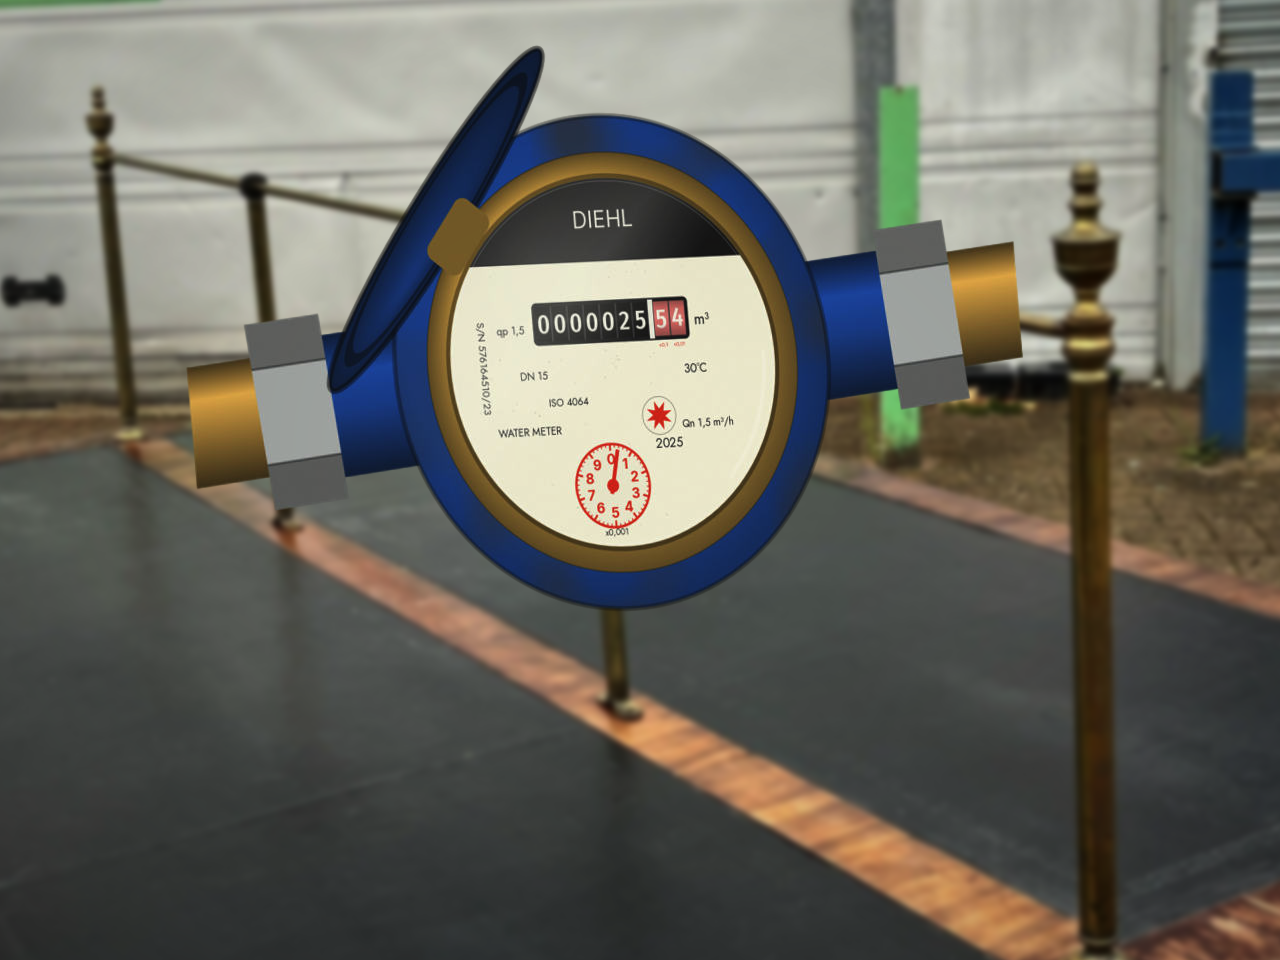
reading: 25.540 m³
